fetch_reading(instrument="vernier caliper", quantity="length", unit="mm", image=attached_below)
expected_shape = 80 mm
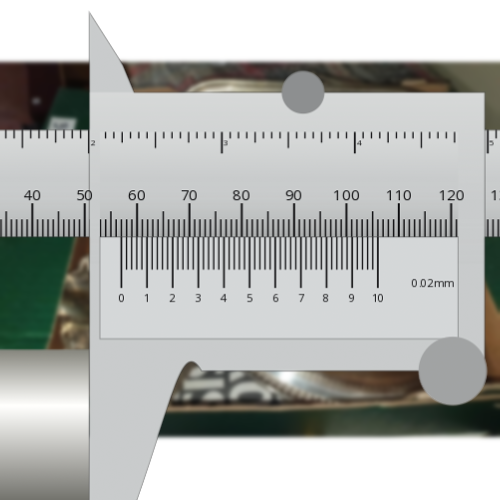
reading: 57.0 mm
